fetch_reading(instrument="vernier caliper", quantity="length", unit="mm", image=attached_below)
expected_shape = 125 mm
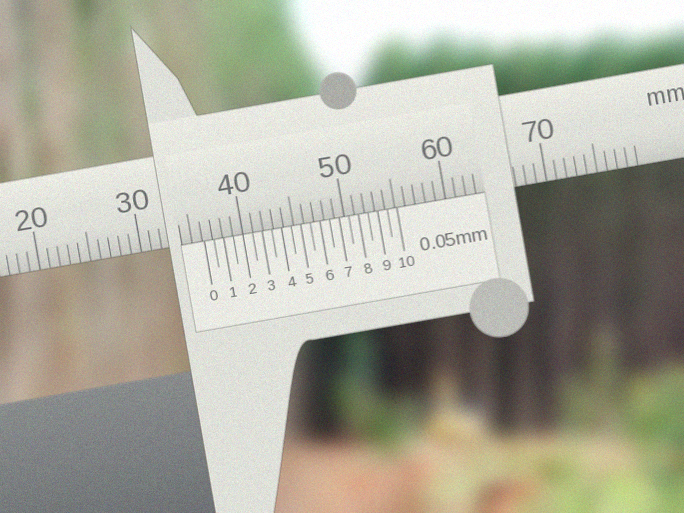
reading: 36.2 mm
